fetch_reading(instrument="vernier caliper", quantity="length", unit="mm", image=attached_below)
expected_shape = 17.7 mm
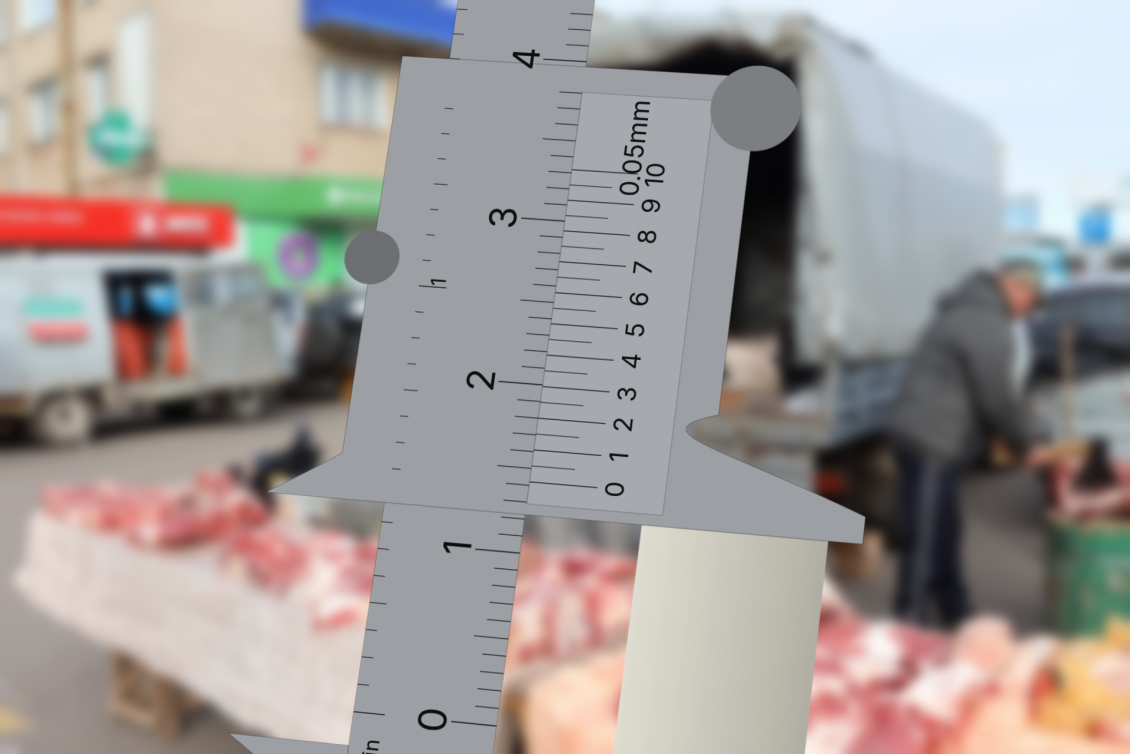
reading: 14.2 mm
